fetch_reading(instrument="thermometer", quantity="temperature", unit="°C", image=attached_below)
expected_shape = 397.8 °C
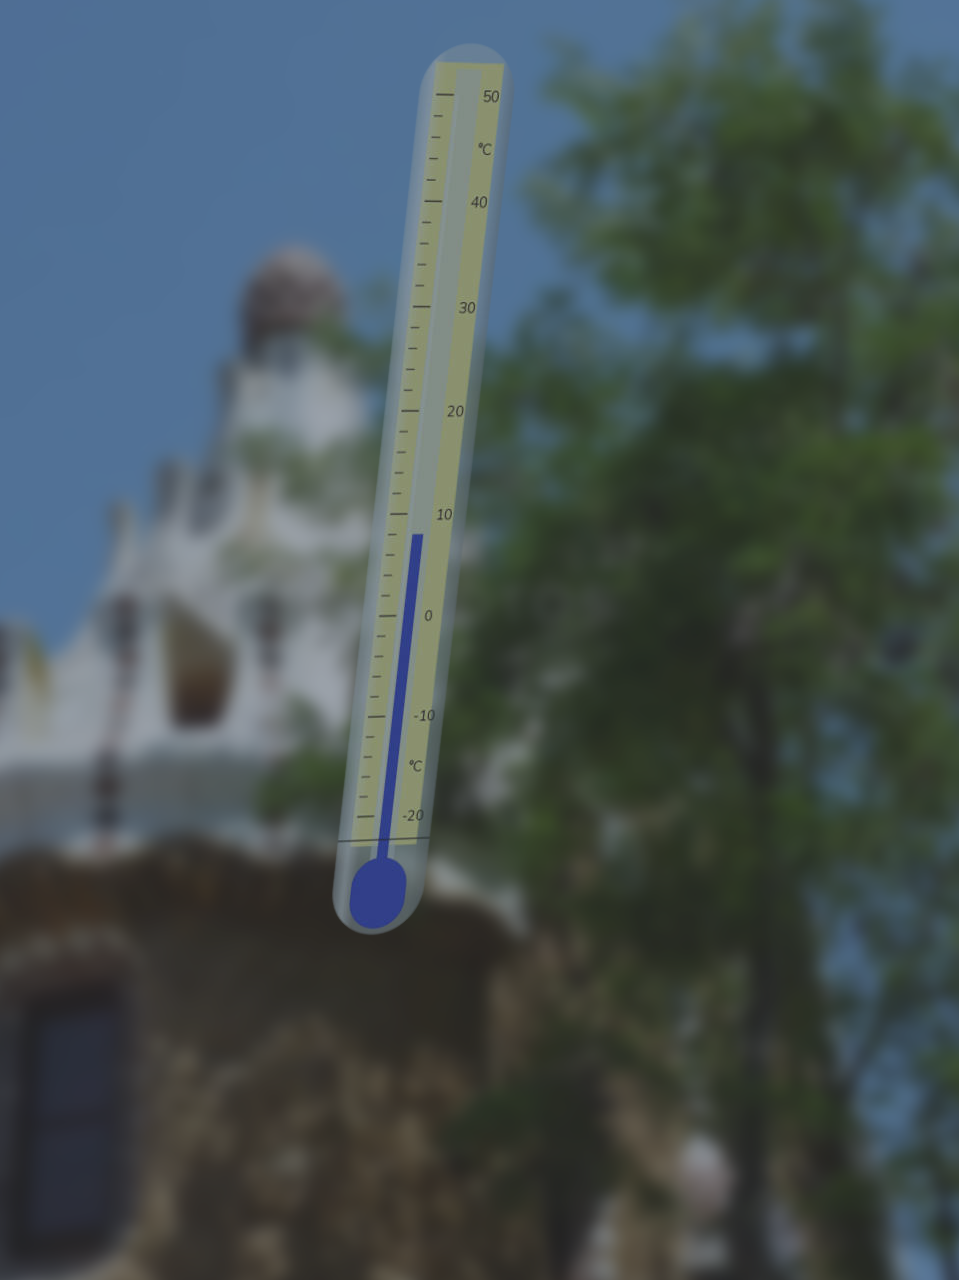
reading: 8 °C
